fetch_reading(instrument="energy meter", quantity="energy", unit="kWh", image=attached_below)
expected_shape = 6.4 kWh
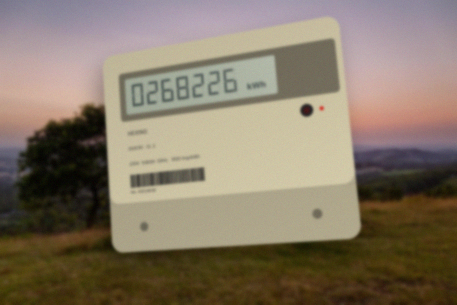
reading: 268226 kWh
